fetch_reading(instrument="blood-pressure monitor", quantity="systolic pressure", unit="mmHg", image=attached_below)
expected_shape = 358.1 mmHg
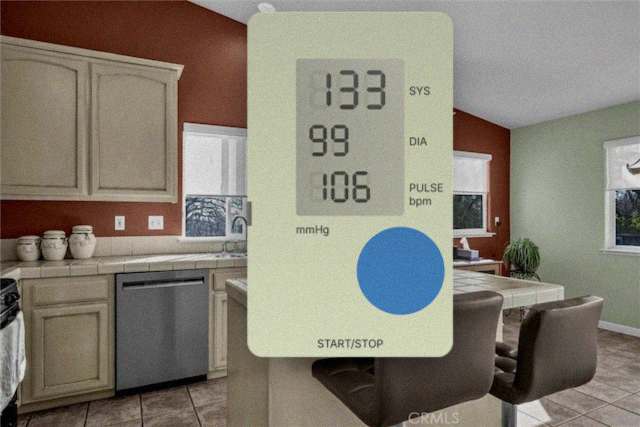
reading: 133 mmHg
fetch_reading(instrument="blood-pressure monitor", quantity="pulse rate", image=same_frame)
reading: 106 bpm
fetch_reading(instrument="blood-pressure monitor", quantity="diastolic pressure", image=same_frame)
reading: 99 mmHg
